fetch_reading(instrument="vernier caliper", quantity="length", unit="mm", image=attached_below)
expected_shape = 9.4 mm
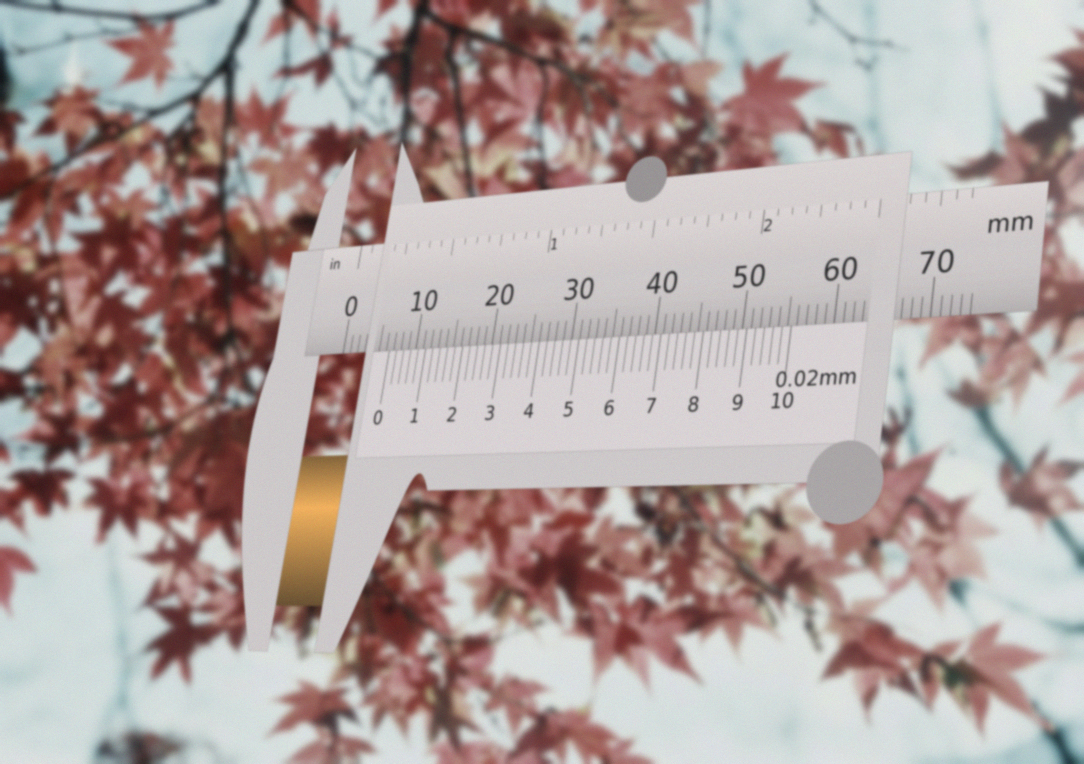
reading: 6.4 mm
